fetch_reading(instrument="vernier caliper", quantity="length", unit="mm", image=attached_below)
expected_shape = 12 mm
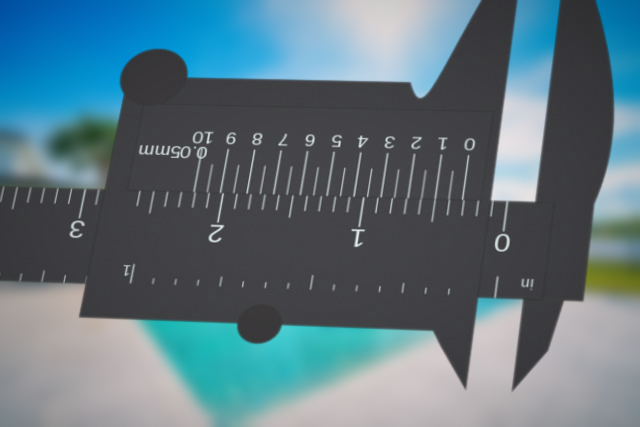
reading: 3.1 mm
